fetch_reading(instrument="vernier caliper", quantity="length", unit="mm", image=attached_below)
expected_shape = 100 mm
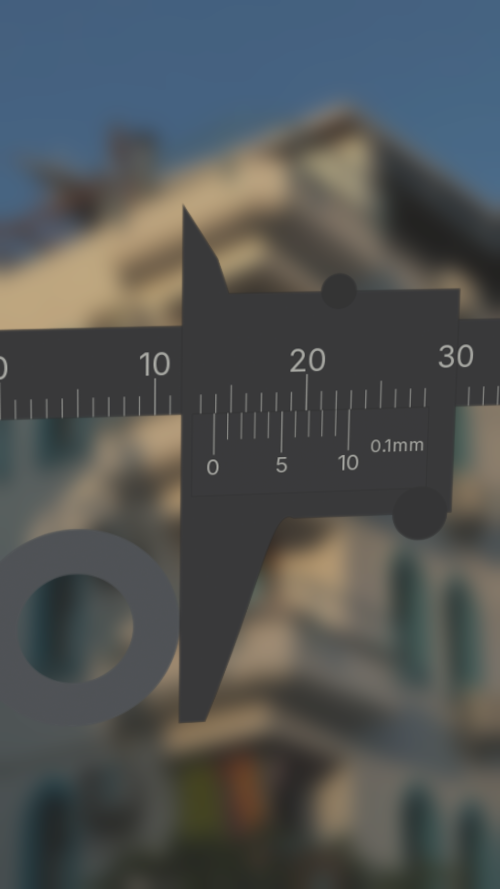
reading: 13.9 mm
